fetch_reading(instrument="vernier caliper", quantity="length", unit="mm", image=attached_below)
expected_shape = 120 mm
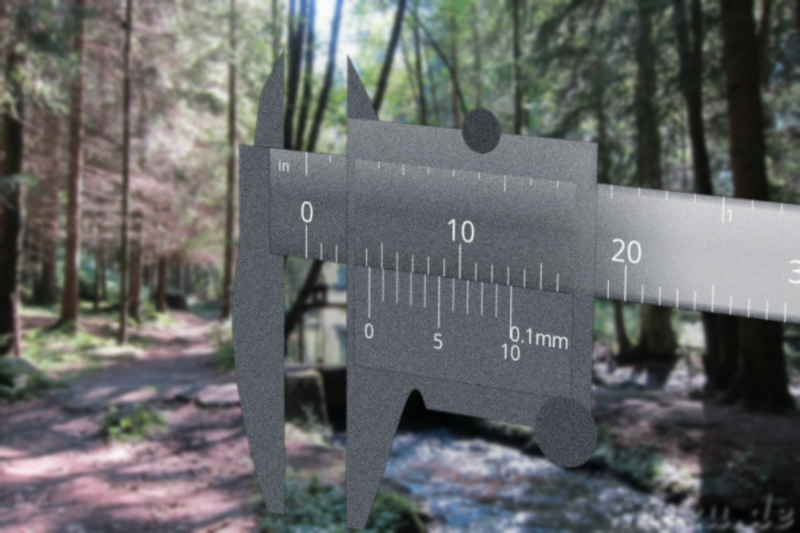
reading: 4.2 mm
